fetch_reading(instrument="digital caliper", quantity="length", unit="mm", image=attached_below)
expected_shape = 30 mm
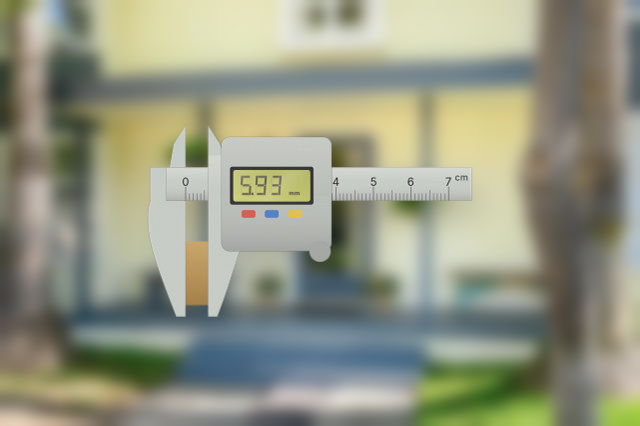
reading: 5.93 mm
